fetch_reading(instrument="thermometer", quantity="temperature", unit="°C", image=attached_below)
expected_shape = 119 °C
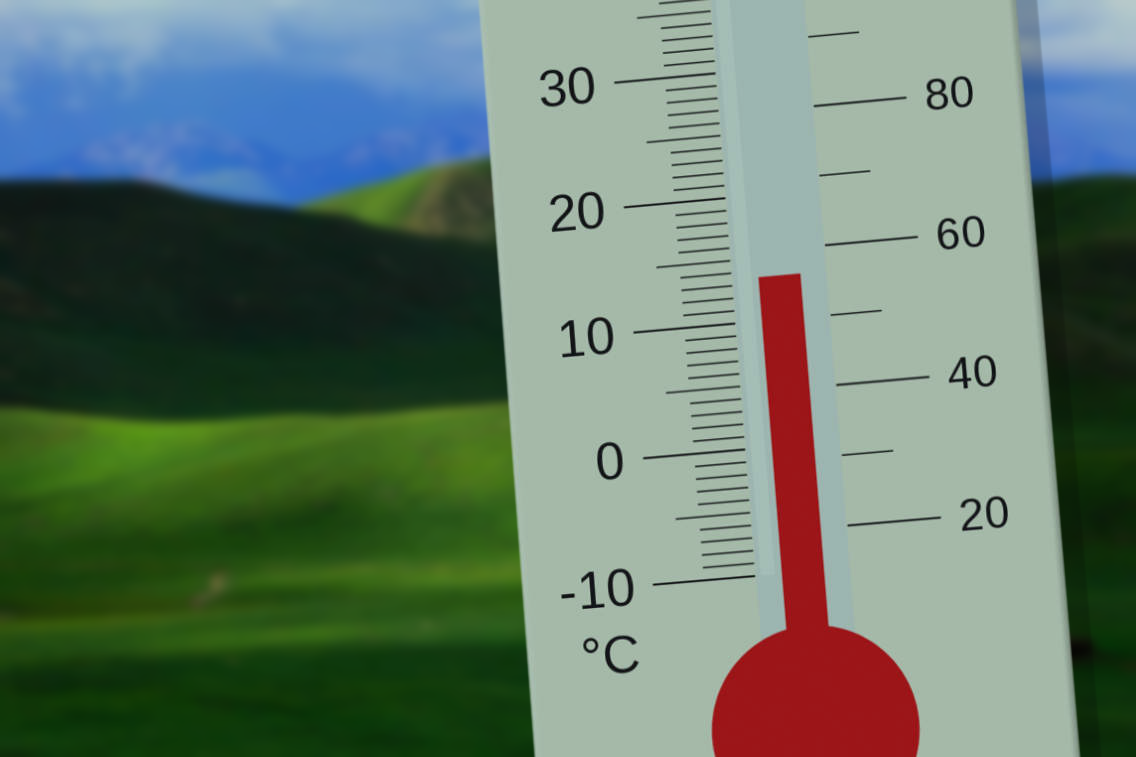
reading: 13.5 °C
